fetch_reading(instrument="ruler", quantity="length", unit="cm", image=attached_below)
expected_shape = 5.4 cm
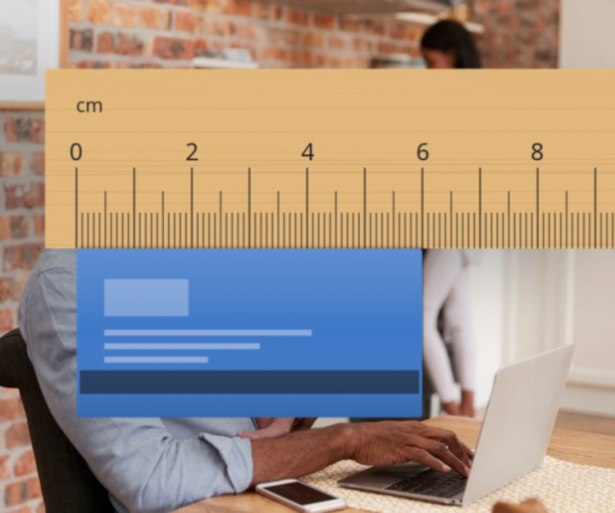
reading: 6 cm
